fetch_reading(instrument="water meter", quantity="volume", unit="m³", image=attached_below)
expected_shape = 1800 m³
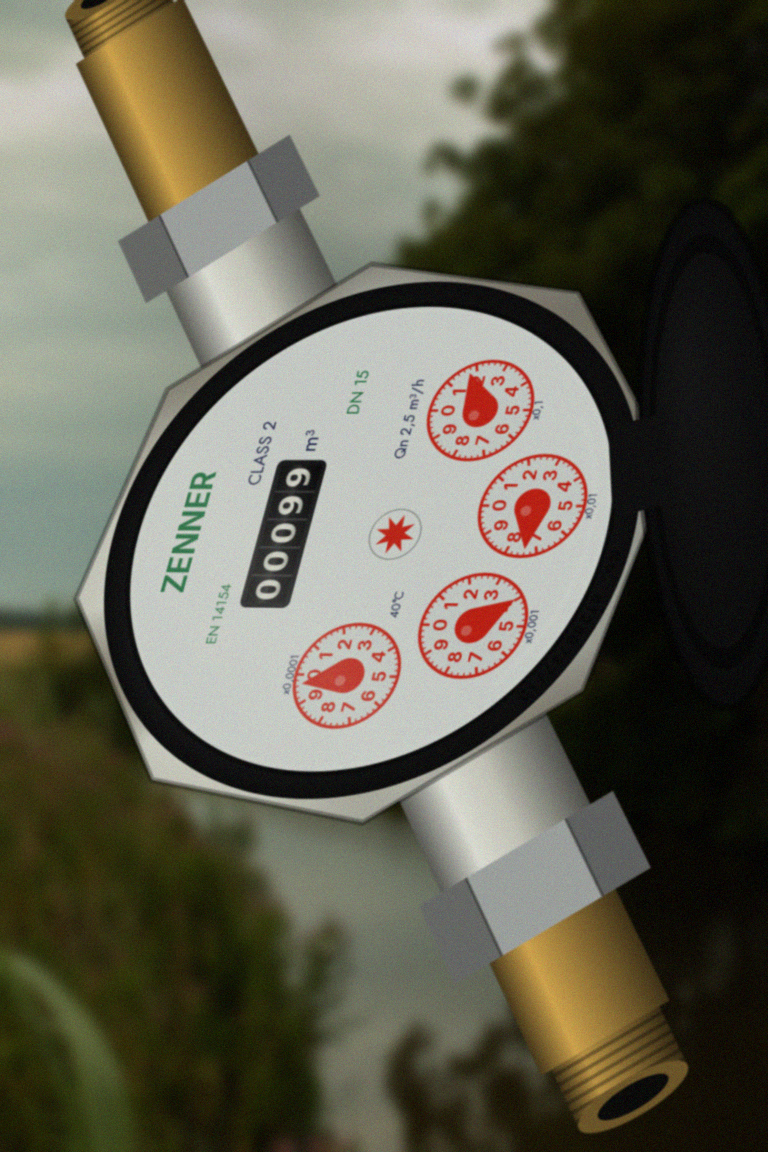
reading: 99.1739 m³
